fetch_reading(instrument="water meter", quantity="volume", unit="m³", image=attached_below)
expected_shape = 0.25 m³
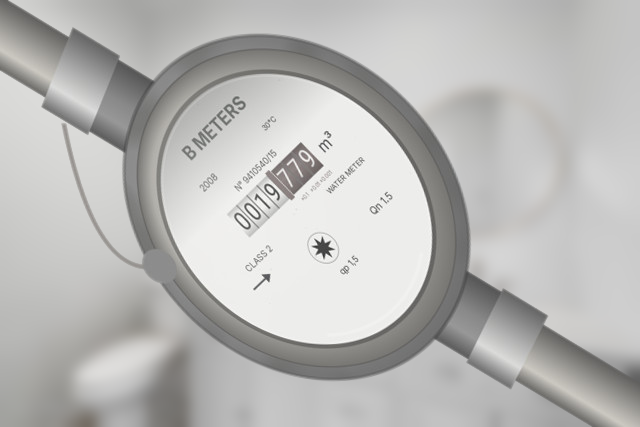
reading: 19.779 m³
